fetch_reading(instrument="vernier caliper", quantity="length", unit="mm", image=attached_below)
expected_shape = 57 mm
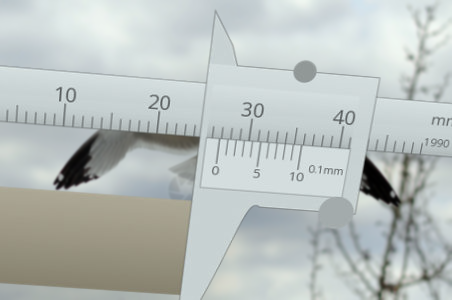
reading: 26.8 mm
